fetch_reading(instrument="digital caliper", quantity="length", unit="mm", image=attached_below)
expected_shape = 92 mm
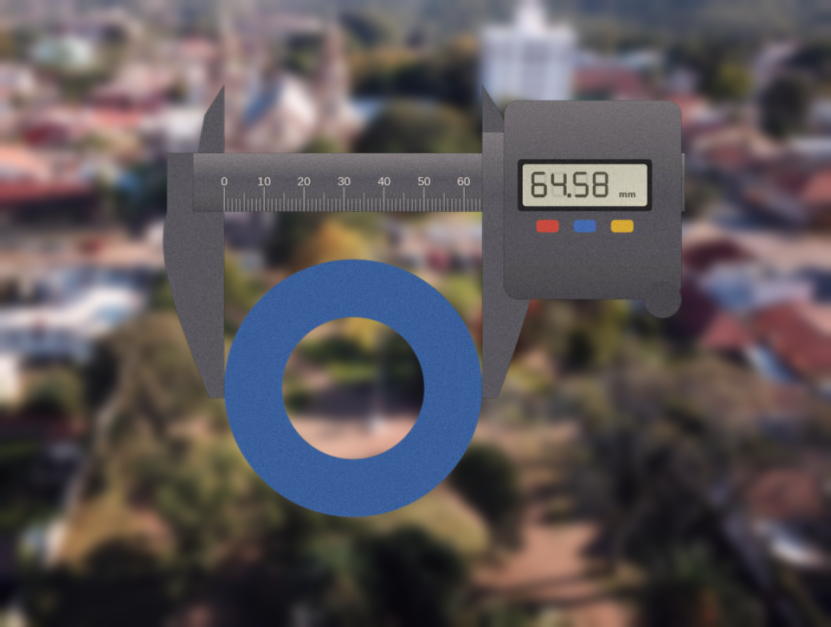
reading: 64.58 mm
